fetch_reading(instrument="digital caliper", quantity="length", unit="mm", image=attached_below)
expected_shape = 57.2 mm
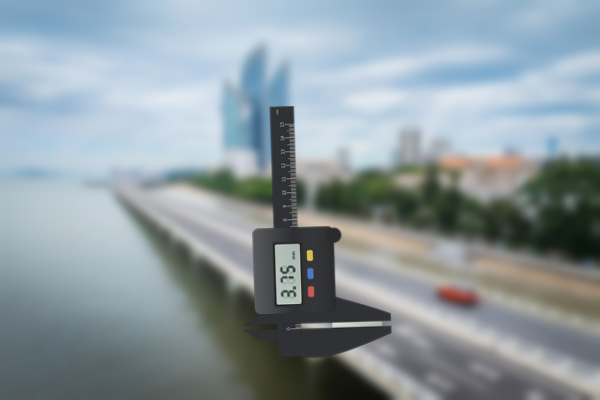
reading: 3.75 mm
